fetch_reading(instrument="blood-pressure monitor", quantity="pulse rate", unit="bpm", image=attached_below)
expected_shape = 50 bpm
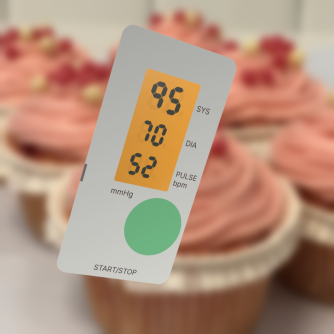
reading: 52 bpm
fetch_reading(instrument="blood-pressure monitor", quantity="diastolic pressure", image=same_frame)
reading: 70 mmHg
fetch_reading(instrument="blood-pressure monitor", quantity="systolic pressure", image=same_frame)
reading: 95 mmHg
